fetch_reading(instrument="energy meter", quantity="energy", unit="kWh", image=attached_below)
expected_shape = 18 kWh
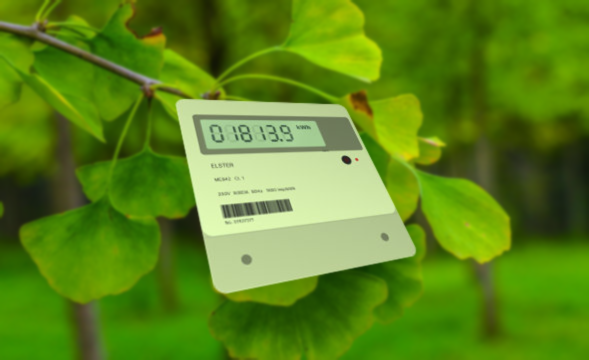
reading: 1813.9 kWh
